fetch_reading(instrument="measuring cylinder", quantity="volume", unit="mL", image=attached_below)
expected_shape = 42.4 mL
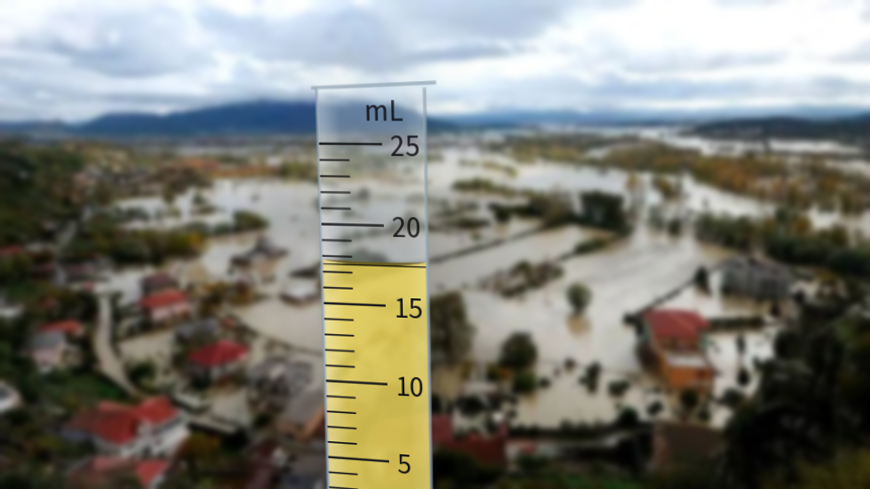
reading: 17.5 mL
